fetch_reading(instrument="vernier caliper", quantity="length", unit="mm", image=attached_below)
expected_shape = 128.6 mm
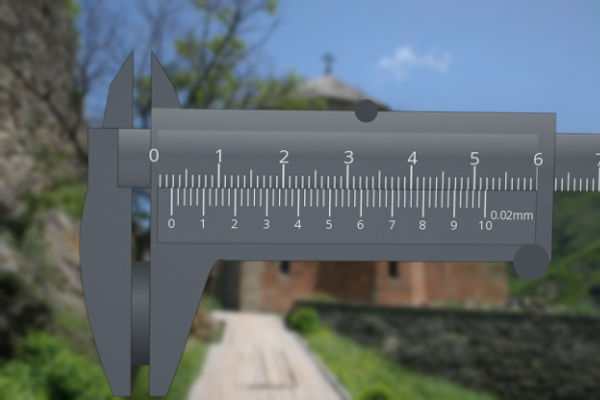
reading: 2.8 mm
